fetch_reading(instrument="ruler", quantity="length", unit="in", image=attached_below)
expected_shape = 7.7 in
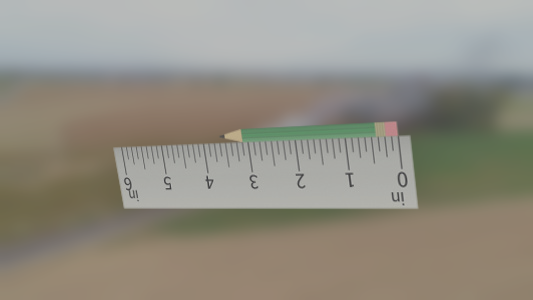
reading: 3.625 in
